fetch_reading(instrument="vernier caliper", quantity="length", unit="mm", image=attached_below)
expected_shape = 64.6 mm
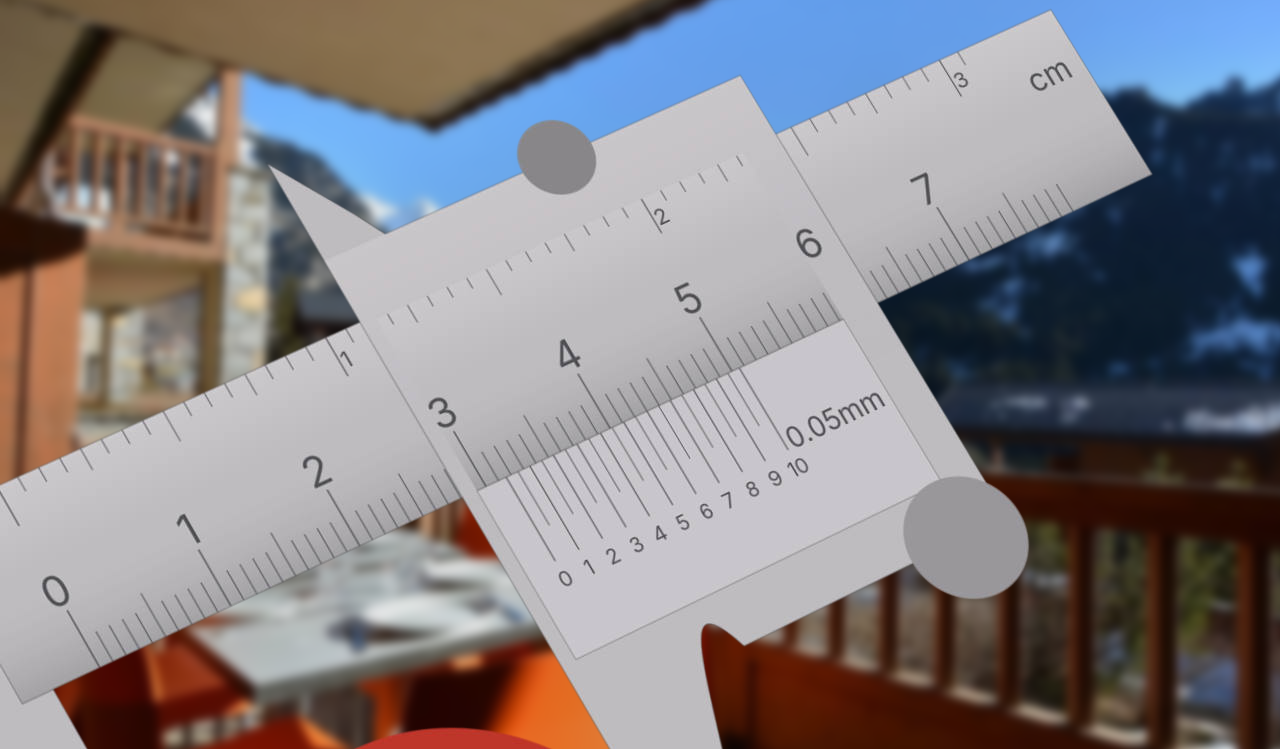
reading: 31.6 mm
